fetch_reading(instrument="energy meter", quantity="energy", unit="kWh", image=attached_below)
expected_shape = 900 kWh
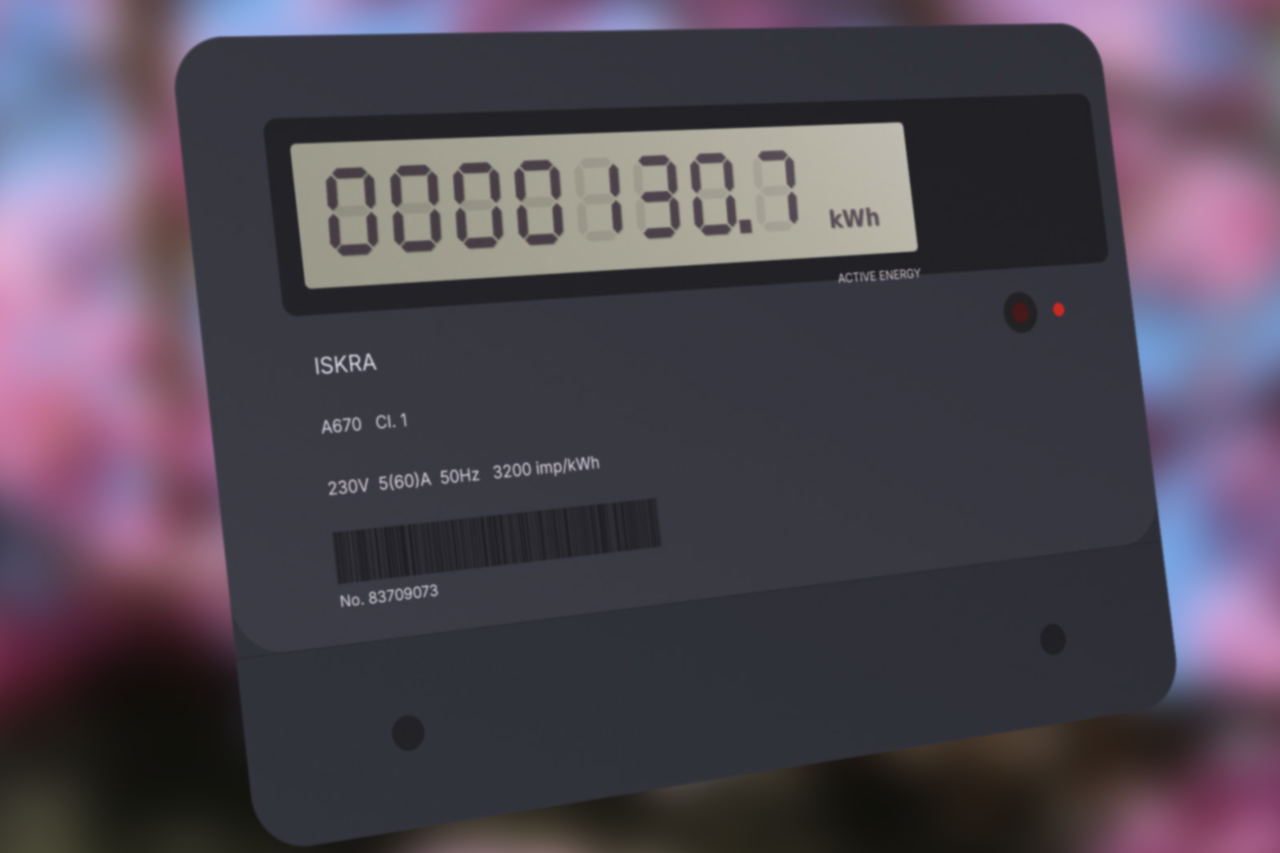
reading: 130.7 kWh
